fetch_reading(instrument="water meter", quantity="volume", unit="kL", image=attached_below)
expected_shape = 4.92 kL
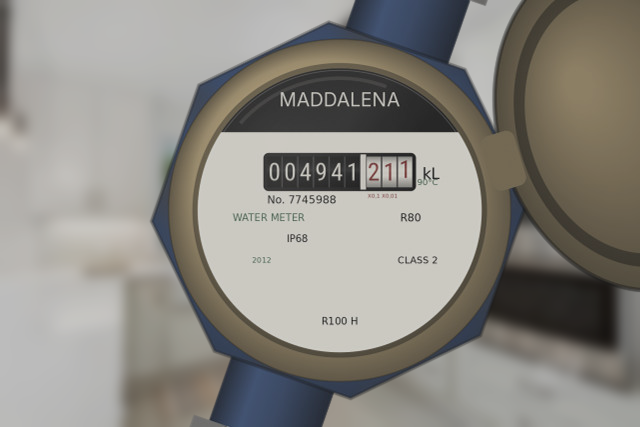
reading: 4941.211 kL
